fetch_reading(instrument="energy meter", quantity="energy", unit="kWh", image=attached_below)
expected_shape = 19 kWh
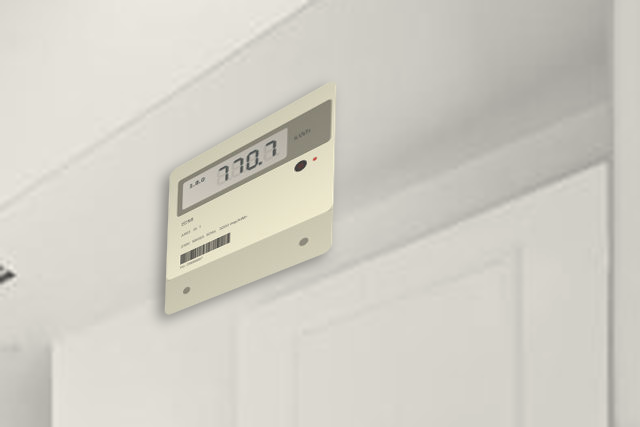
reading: 770.7 kWh
